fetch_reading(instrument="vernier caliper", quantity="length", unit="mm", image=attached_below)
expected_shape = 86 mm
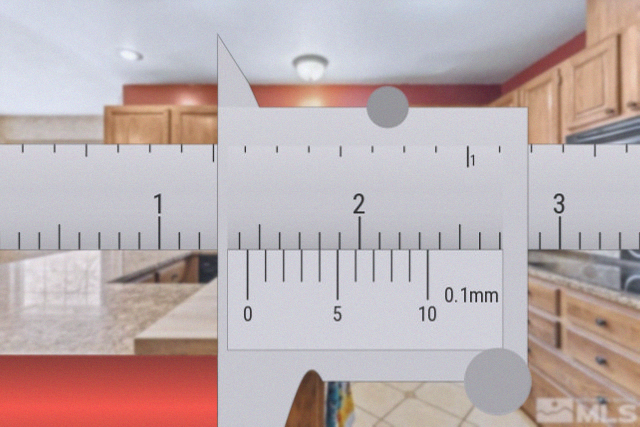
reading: 14.4 mm
